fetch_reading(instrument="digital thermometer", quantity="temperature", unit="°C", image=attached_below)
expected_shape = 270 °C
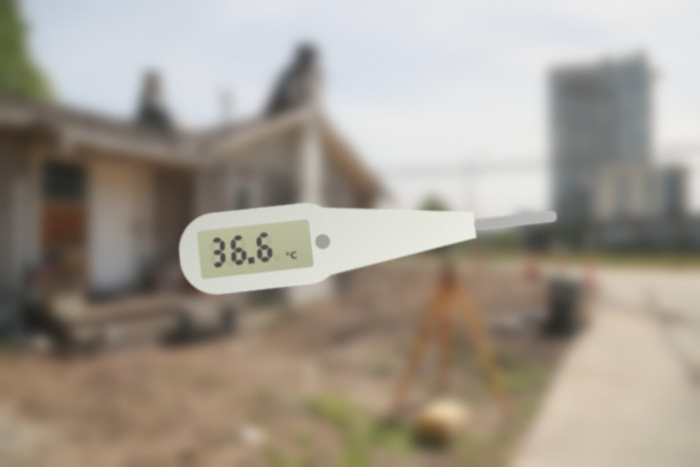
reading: 36.6 °C
